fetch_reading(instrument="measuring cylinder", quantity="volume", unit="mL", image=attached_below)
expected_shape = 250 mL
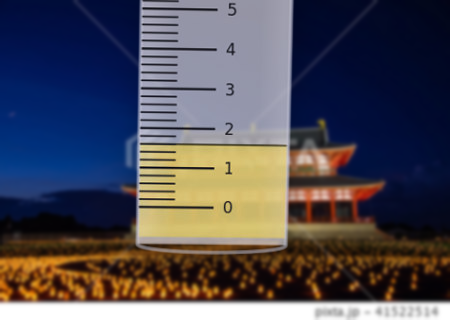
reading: 1.6 mL
